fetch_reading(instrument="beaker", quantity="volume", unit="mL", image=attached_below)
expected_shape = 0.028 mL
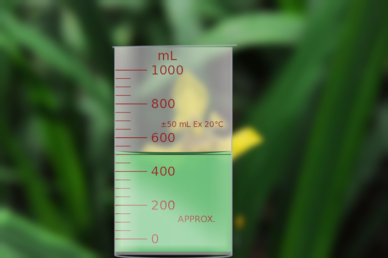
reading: 500 mL
